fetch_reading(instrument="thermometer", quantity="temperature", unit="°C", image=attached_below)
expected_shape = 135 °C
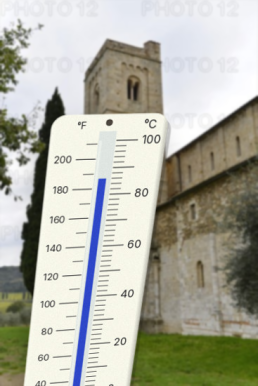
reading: 86 °C
